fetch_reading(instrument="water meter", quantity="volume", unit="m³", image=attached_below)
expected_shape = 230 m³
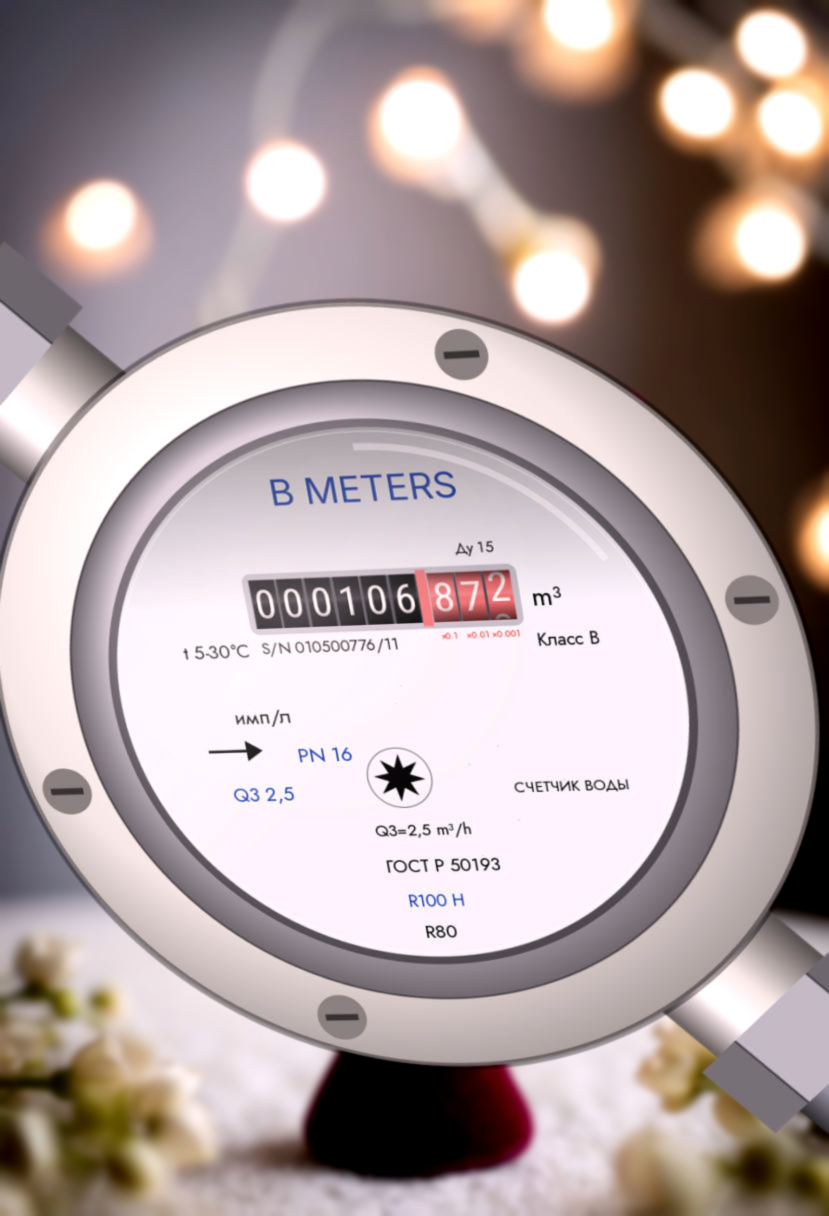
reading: 106.872 m³
